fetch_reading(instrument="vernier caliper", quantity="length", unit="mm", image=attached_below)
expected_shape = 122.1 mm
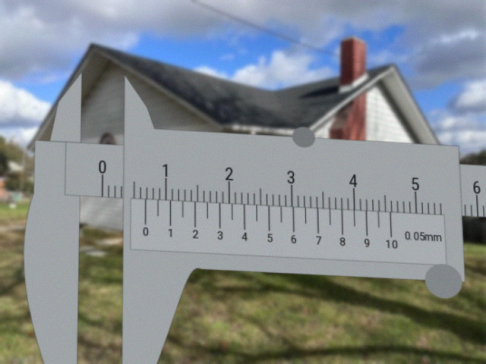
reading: 6.8 mm
